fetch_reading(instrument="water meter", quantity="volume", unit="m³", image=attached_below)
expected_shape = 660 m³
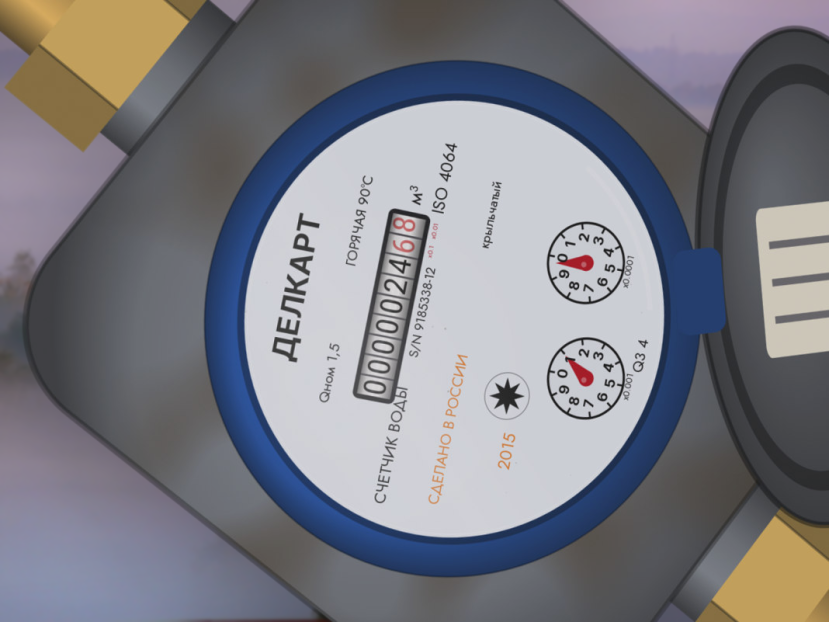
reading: 24.6809 m³
